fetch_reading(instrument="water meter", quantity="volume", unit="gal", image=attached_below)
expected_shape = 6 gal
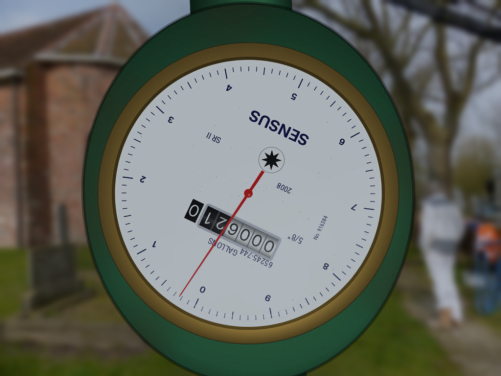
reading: 6210.2 gal
